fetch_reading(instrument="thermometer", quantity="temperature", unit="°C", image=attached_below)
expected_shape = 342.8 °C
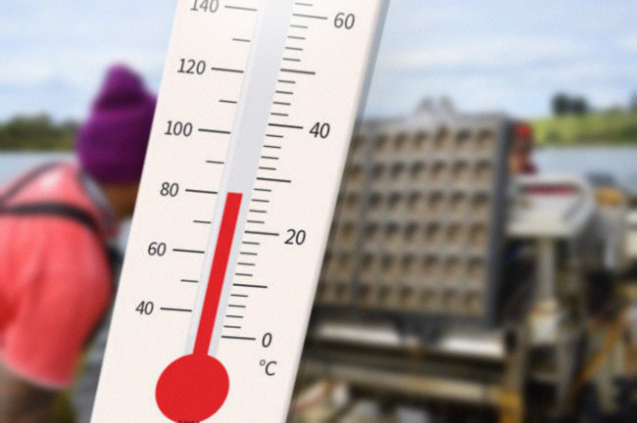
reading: 27 °C
